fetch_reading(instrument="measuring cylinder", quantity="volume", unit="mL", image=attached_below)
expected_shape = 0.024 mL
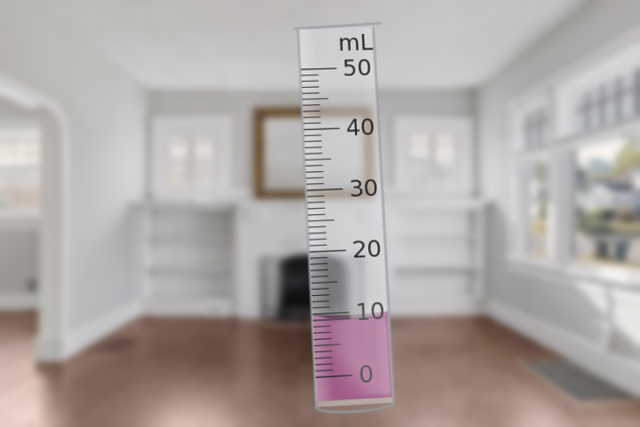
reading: 9 mL
